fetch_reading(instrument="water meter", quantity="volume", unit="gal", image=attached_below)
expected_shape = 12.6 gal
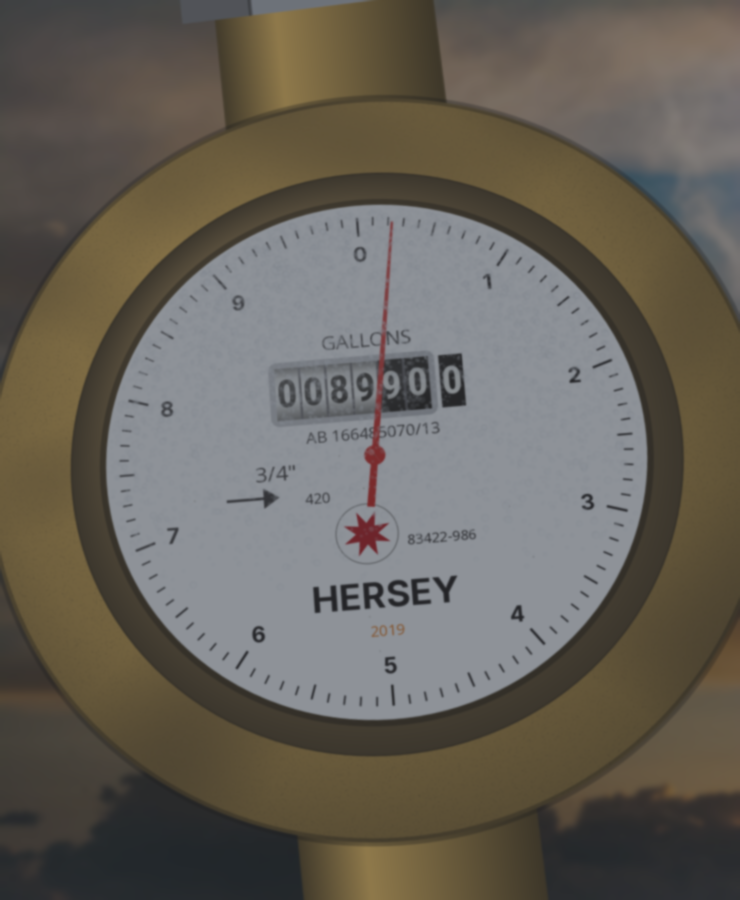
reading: 89900.2 gal
